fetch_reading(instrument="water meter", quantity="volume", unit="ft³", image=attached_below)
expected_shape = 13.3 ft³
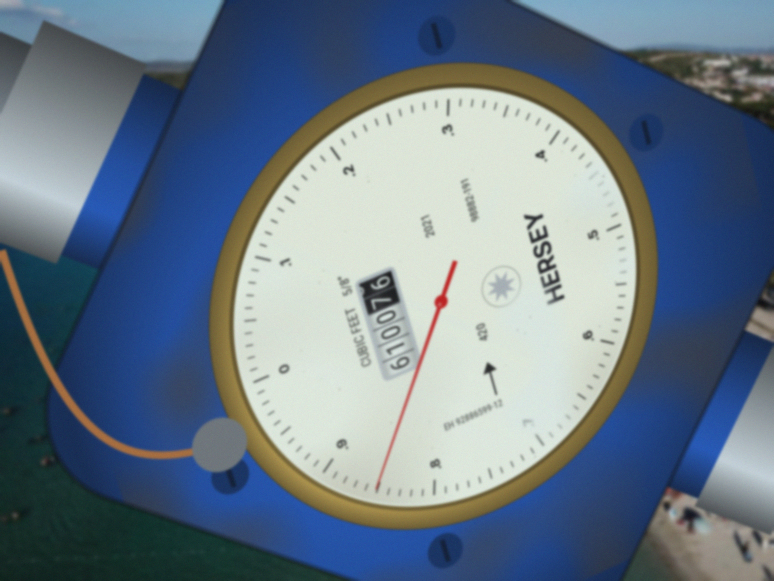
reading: 610075.85 ft³
